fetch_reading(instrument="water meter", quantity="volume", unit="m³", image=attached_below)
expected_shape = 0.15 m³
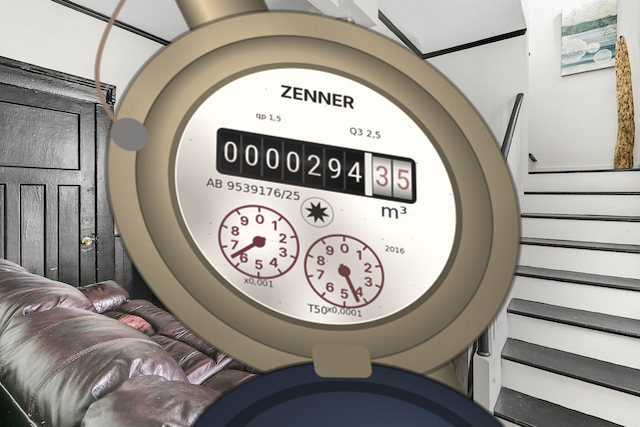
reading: 294.3564 m³
